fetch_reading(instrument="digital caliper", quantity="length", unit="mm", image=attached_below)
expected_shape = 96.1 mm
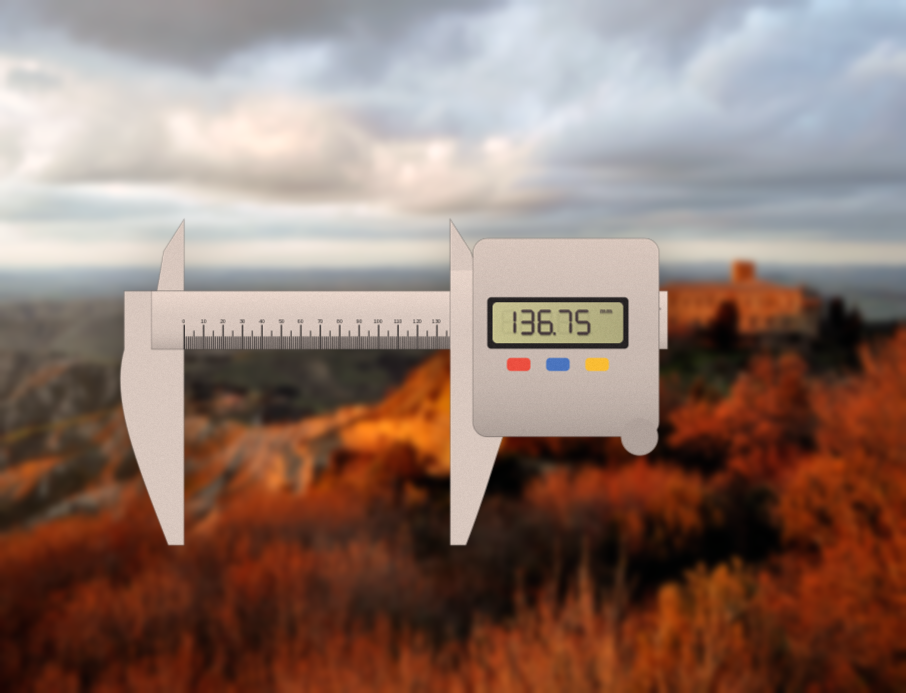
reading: 136.75 mm
